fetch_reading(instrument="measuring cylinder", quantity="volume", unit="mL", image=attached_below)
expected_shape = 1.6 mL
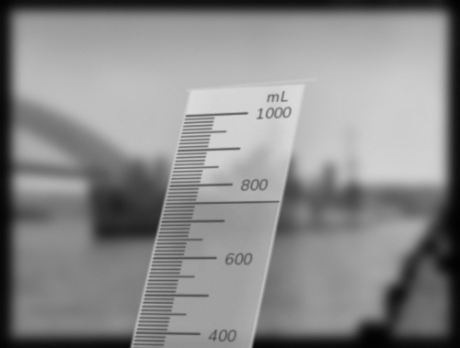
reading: 750 mL
